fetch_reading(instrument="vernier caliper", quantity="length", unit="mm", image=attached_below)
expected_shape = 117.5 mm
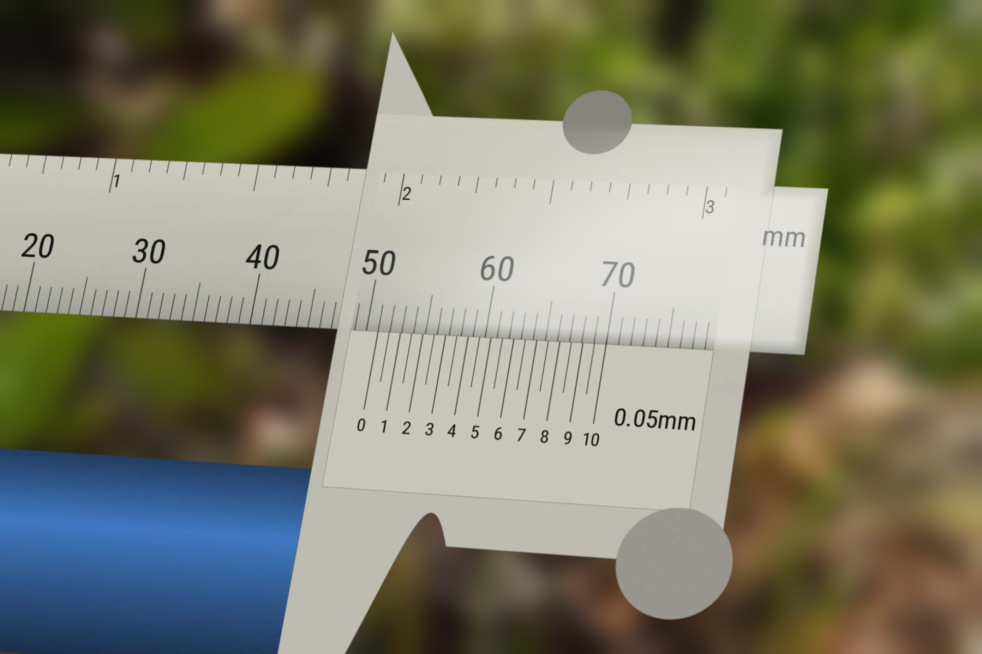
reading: 51.0 mm
